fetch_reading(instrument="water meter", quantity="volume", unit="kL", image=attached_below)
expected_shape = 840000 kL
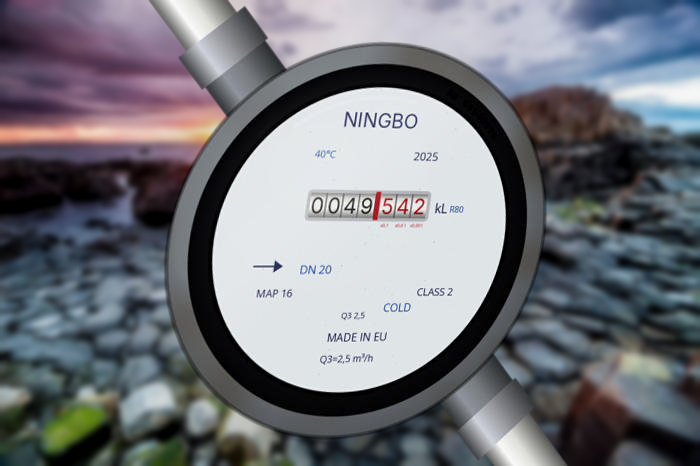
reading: 49.542 kL
